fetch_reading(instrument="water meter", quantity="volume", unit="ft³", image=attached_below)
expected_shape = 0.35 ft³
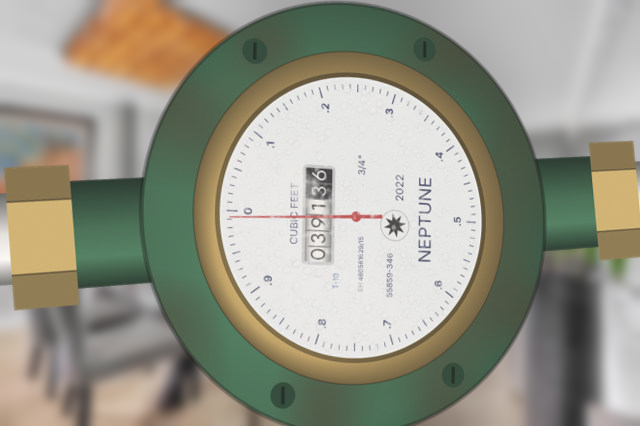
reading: 39135.99 ft³
